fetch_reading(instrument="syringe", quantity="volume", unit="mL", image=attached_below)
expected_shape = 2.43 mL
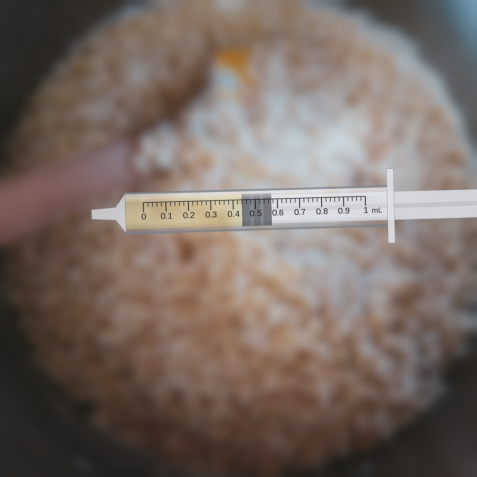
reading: 0.44 mL
